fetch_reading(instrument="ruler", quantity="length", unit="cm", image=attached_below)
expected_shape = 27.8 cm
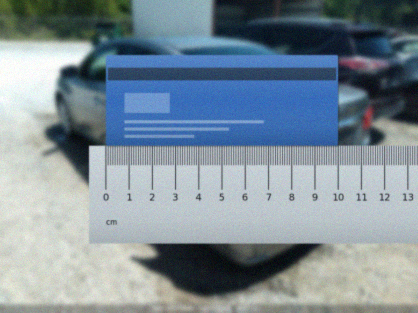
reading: 10 cm
